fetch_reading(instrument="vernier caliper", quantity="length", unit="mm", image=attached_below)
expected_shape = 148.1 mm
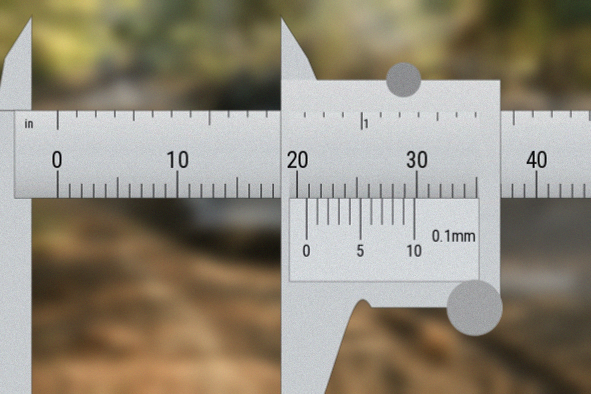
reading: 20.8 mm
